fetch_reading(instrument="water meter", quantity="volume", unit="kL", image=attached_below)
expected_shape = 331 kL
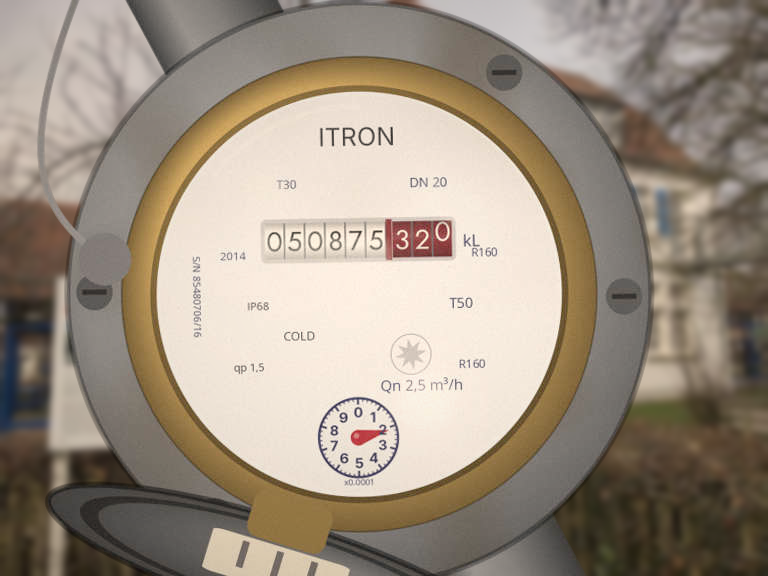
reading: 50875.3202 kL
